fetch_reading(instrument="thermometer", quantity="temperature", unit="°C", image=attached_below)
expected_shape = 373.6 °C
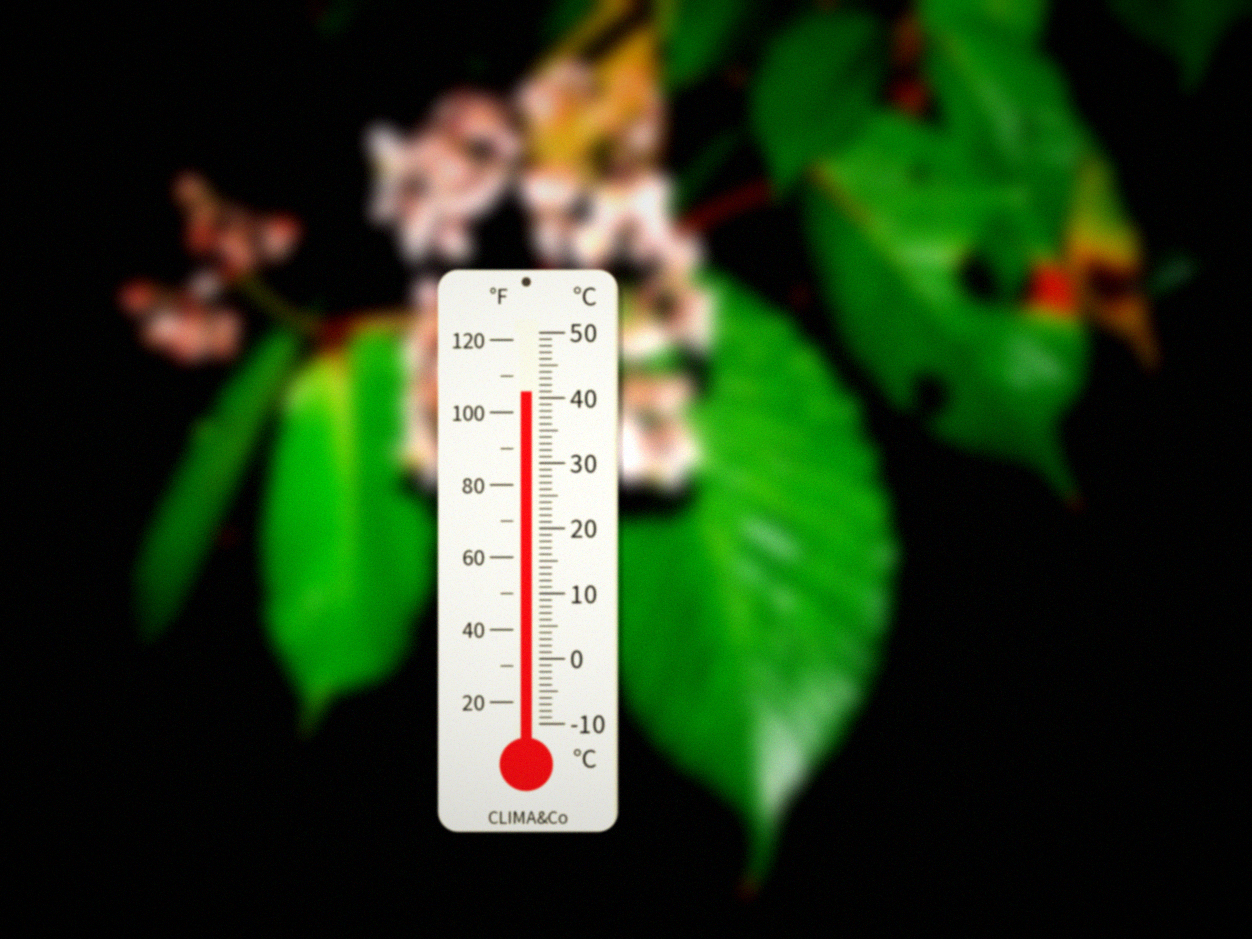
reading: 41 °C
